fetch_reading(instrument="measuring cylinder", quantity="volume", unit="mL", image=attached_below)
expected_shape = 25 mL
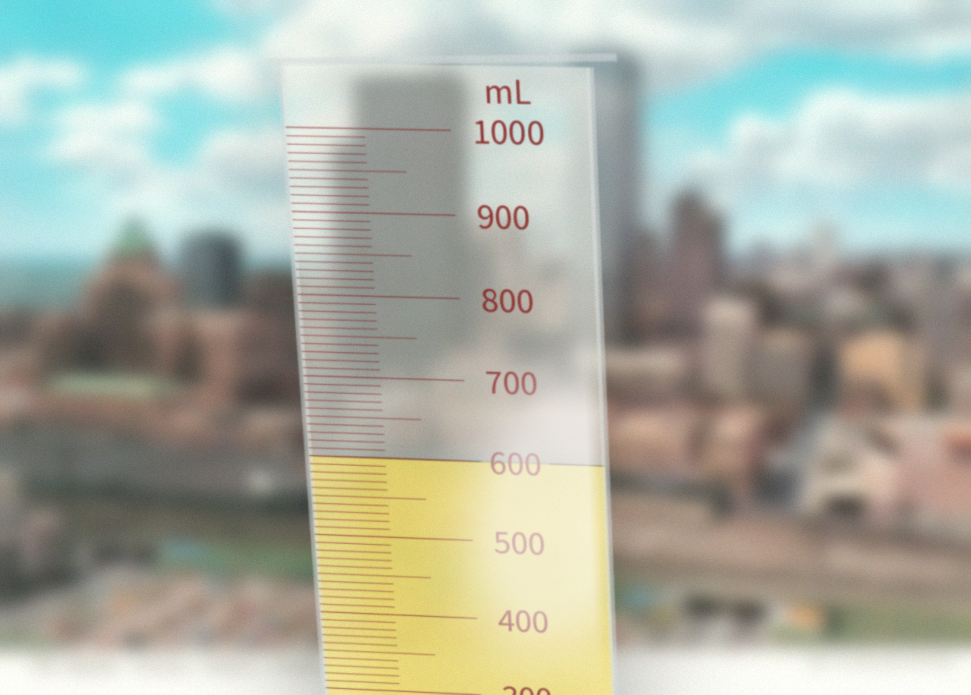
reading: 600 mL
